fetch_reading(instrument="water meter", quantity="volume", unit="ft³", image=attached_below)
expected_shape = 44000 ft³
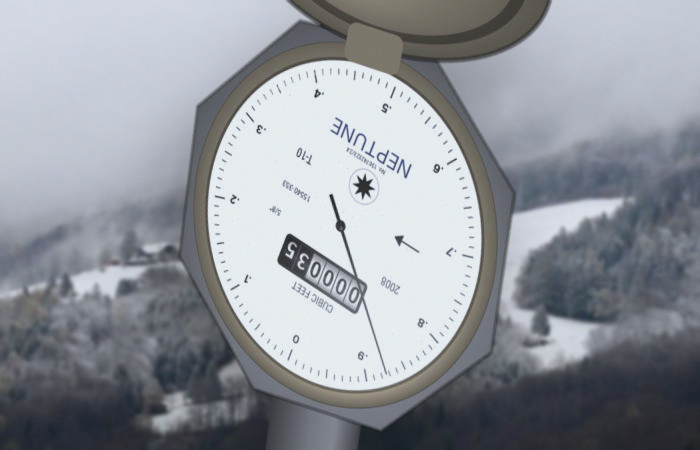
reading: 34.87 ft³
